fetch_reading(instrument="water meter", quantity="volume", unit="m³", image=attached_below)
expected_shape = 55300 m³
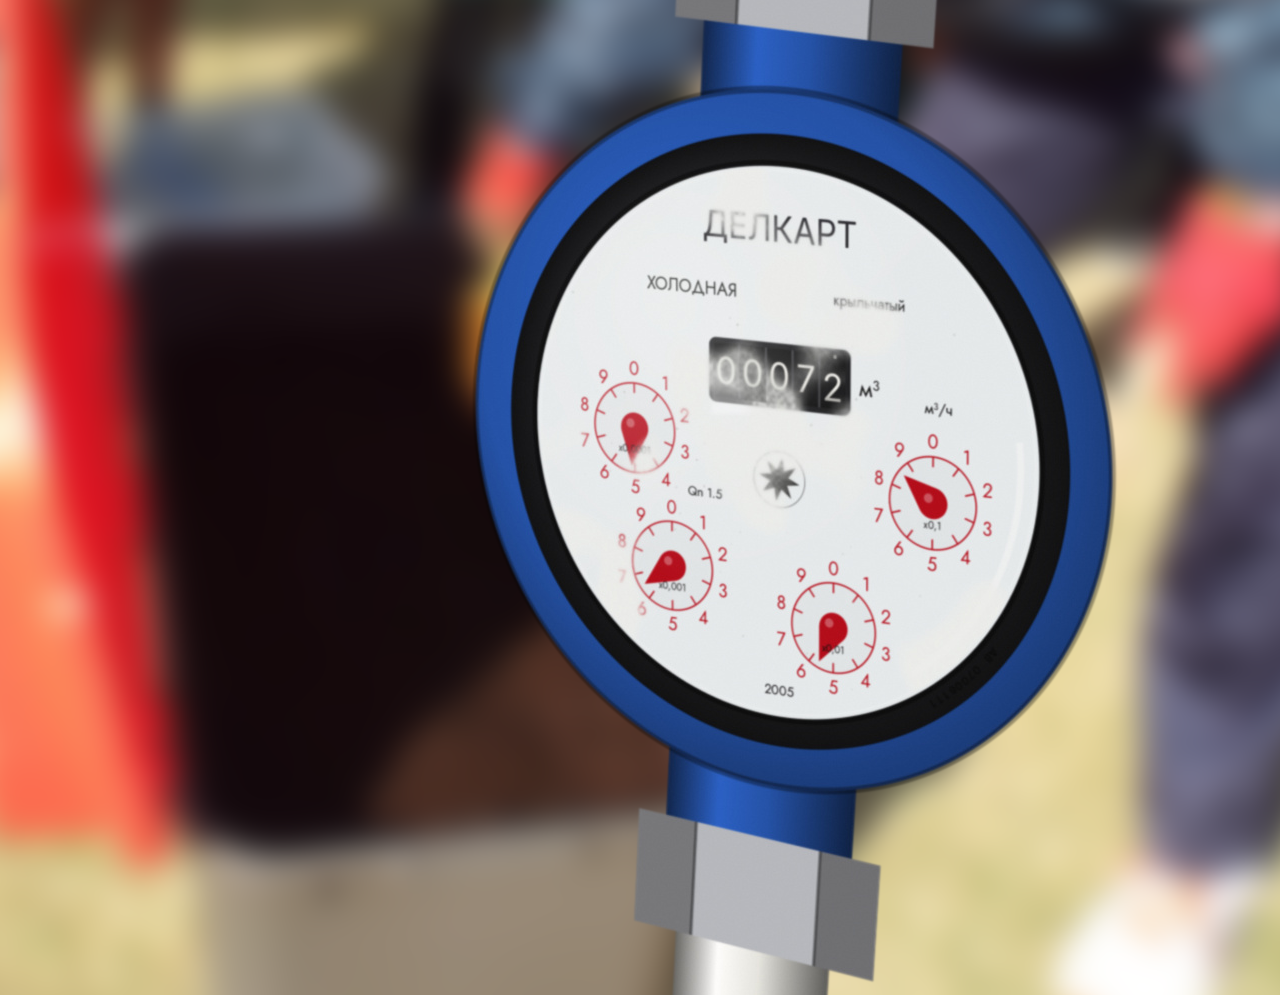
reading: 71.8565 m³
